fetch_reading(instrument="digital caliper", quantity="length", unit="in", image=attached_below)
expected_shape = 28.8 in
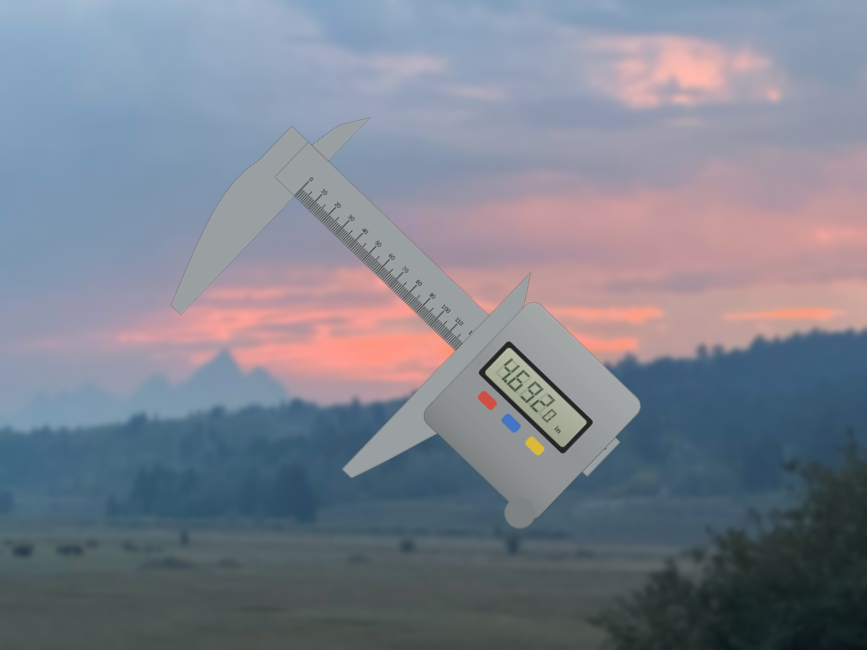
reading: 4.6920 in
